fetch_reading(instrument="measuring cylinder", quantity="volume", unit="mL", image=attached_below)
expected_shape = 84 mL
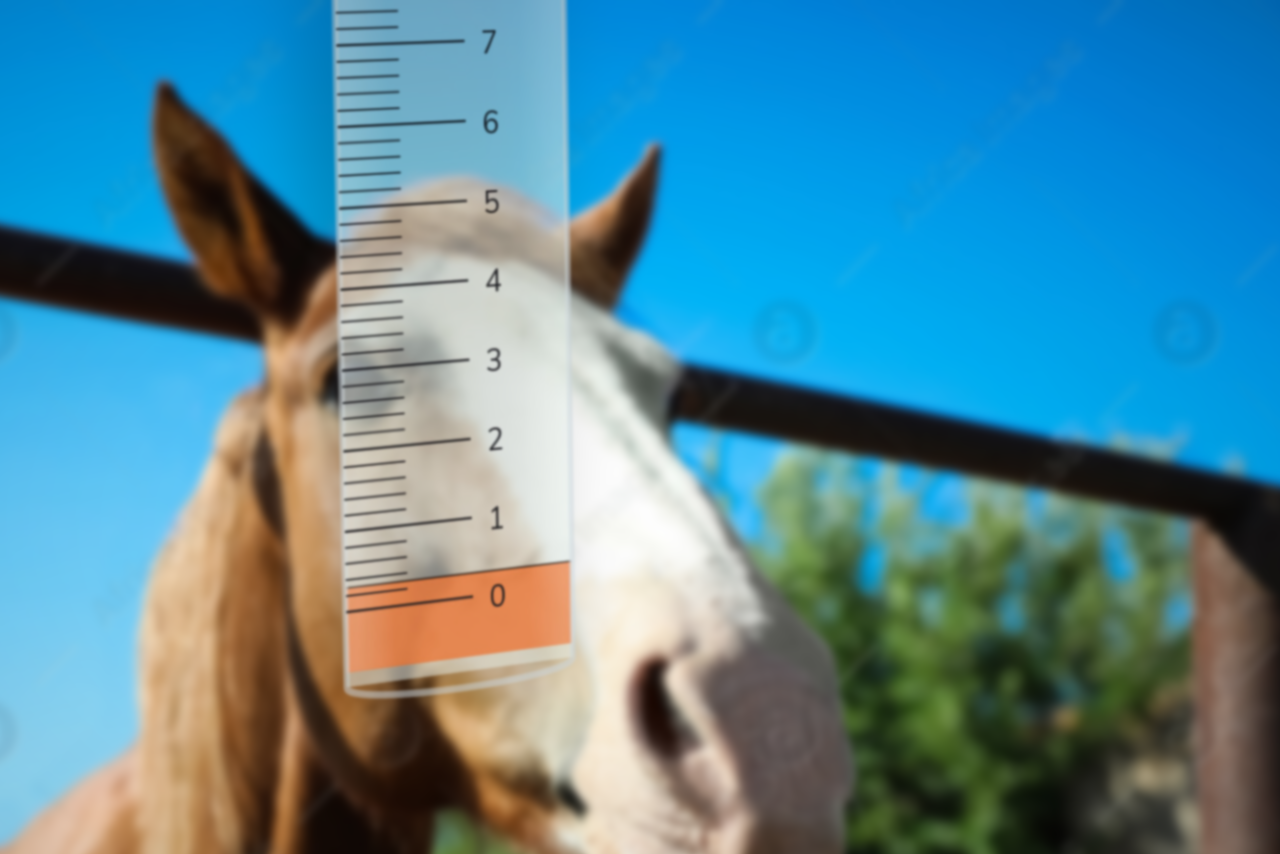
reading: 0.3 mL
